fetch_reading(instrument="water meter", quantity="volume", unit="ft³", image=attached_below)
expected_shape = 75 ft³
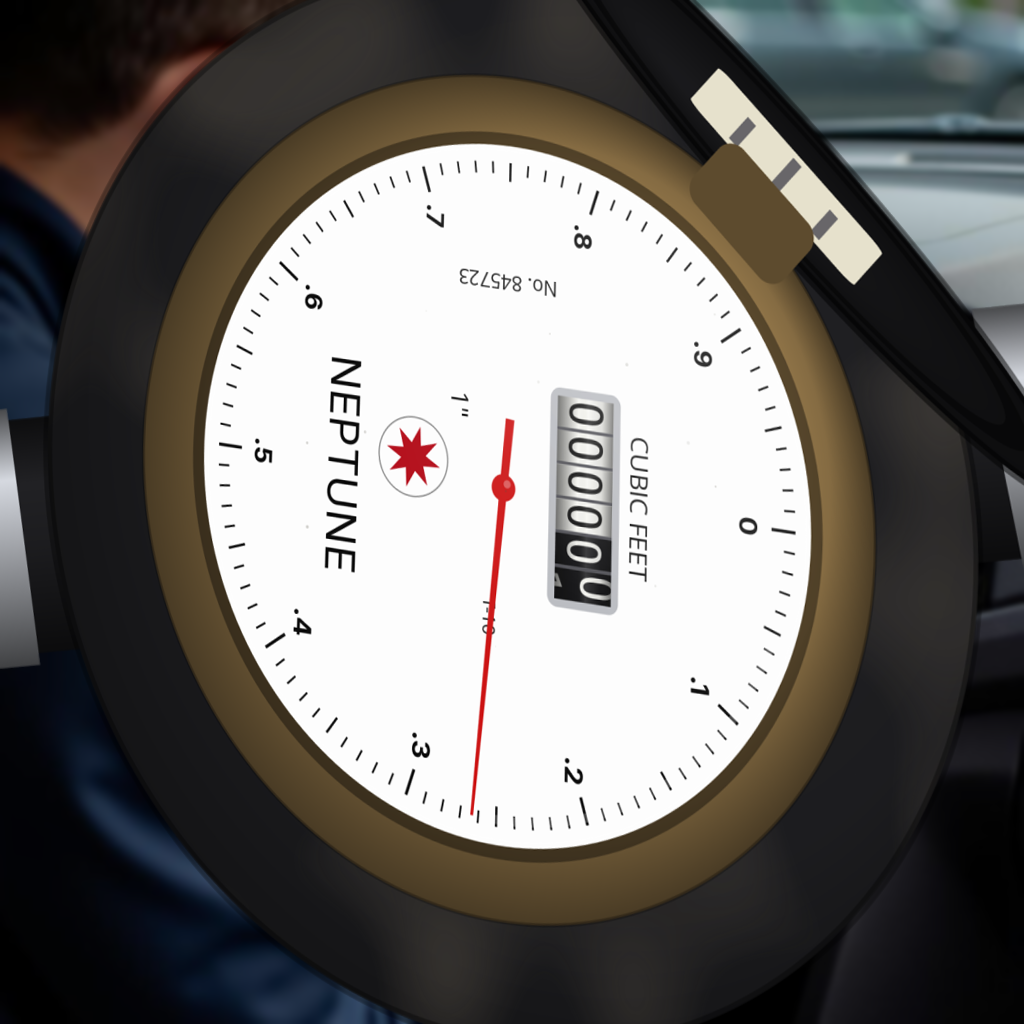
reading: 0.26 ft³
